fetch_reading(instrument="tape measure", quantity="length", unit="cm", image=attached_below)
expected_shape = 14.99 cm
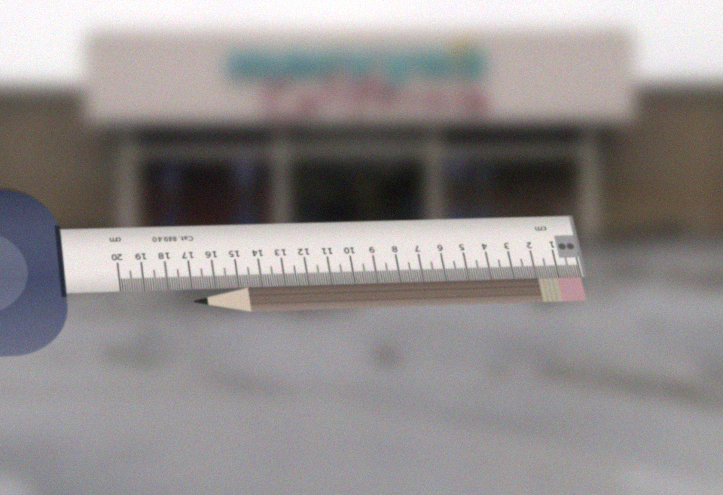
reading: 17 cm
